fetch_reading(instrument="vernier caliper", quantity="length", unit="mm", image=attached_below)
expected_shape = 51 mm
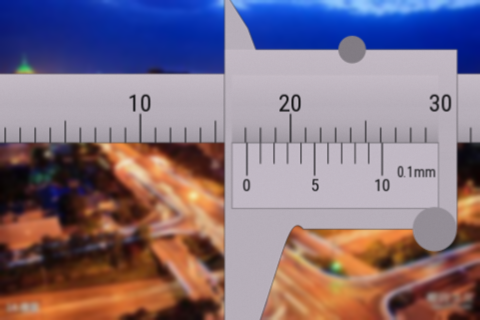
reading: 17.1 mm
